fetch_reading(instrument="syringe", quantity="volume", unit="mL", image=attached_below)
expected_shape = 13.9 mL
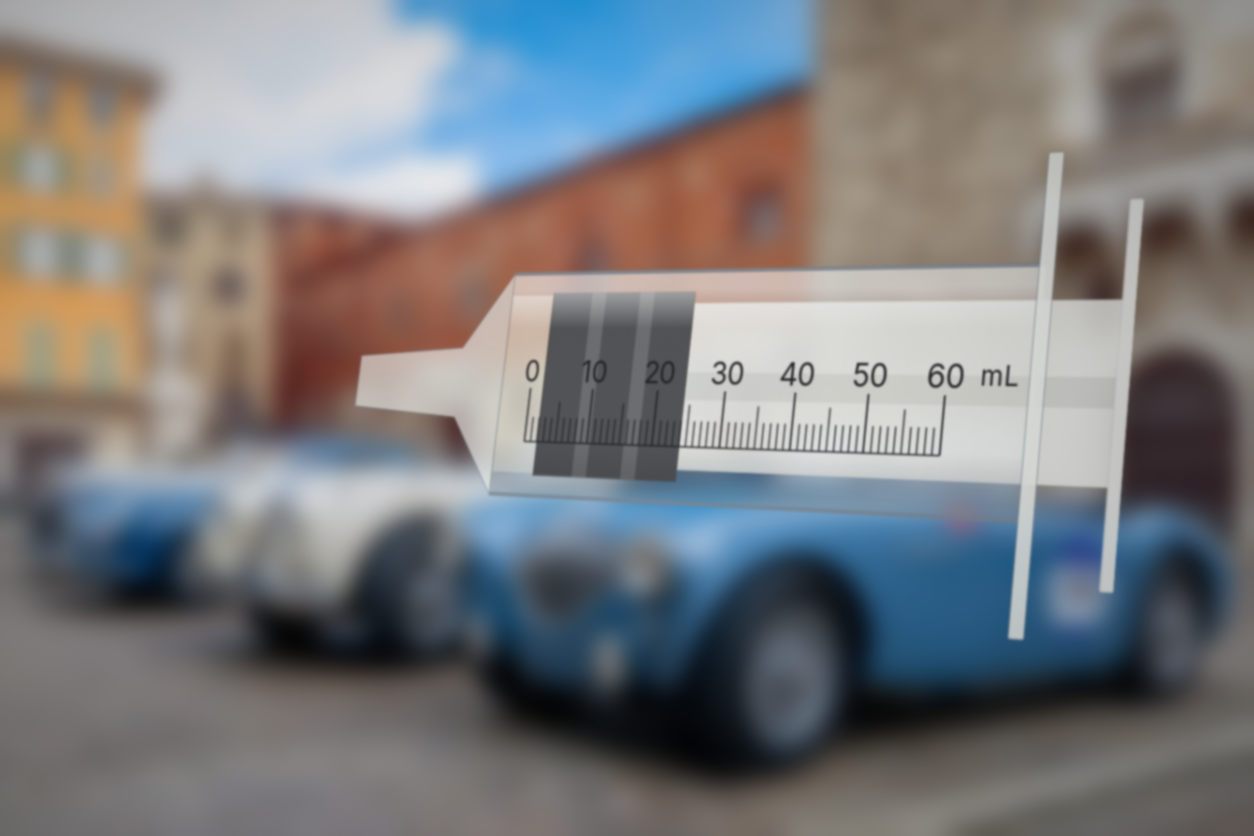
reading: 2 mL
